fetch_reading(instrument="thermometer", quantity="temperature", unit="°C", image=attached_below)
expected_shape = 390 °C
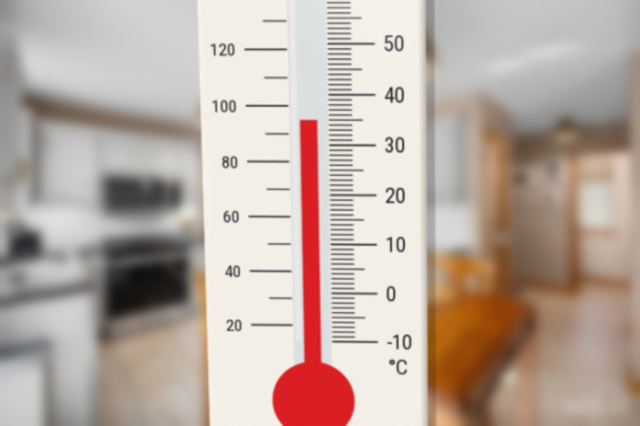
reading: 35 °C
